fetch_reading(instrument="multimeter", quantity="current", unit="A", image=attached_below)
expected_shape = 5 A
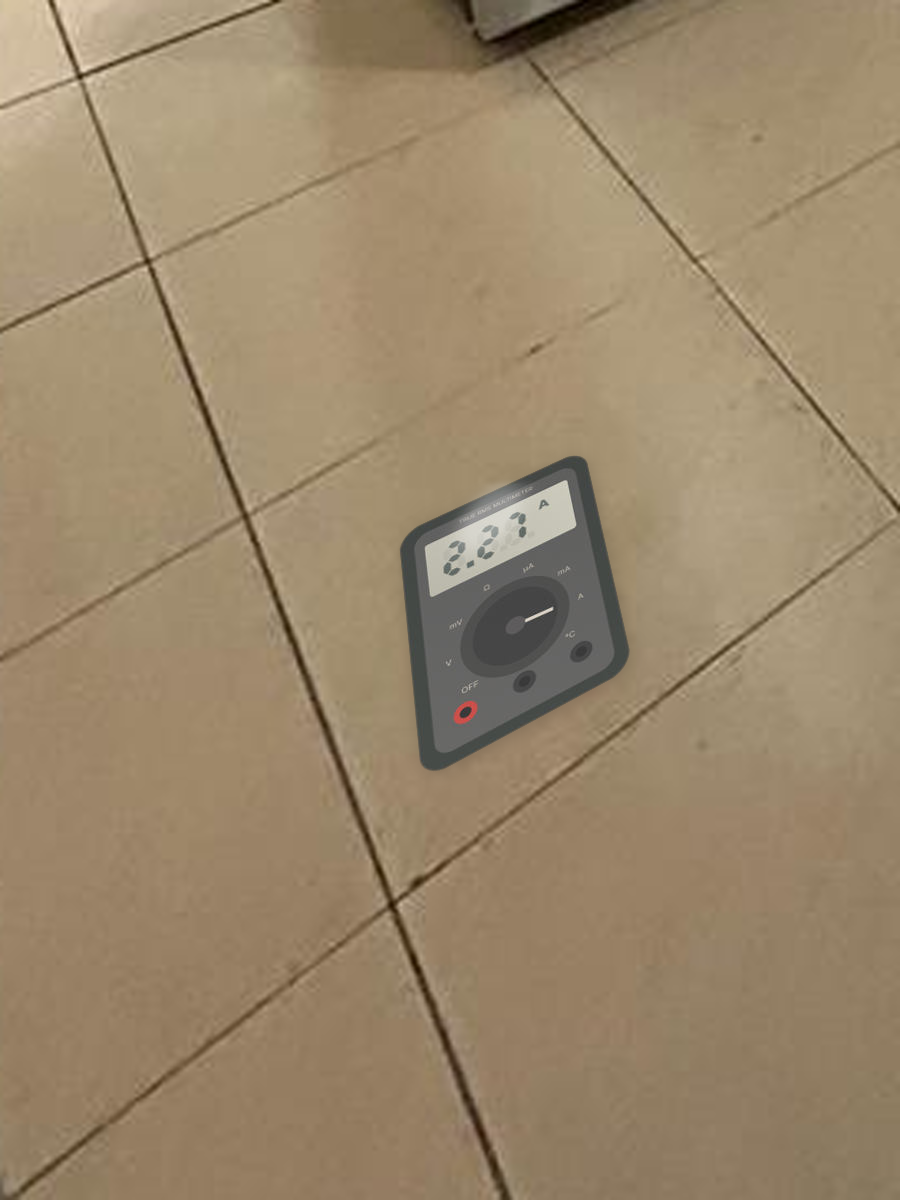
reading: 2.27 A
